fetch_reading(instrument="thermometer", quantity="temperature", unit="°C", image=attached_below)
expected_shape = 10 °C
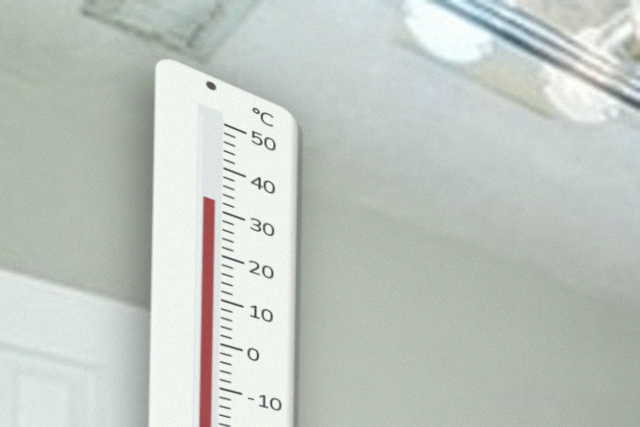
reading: 32 °C
